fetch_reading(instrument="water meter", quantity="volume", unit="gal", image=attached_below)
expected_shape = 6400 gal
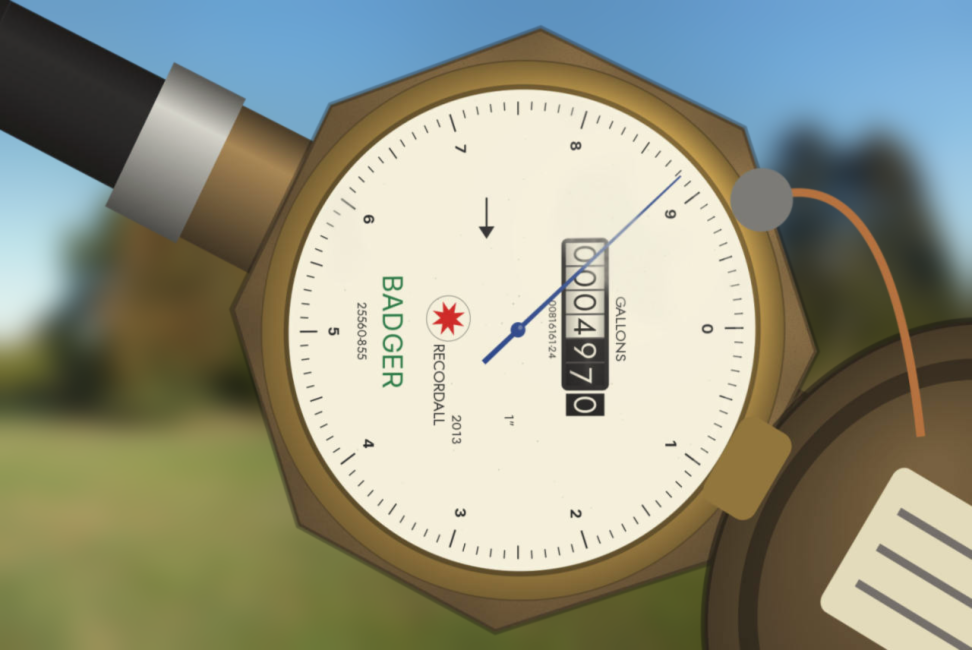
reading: 4968.8 gal
